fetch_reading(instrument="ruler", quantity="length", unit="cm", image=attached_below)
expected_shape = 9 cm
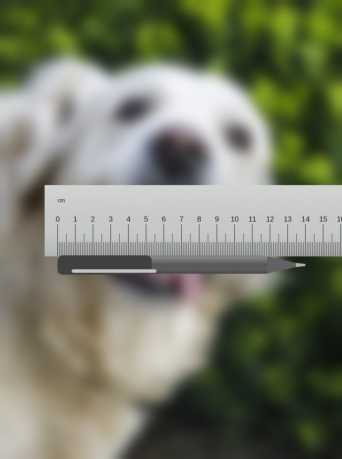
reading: 14 cm
